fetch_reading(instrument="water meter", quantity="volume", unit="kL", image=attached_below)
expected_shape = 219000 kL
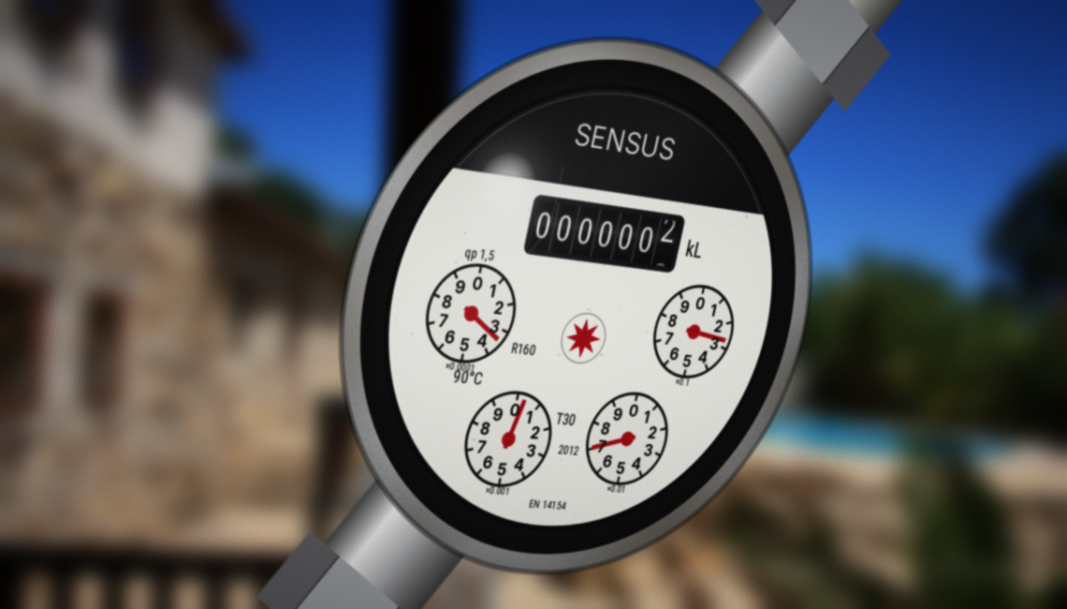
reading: 2.2703 kL
